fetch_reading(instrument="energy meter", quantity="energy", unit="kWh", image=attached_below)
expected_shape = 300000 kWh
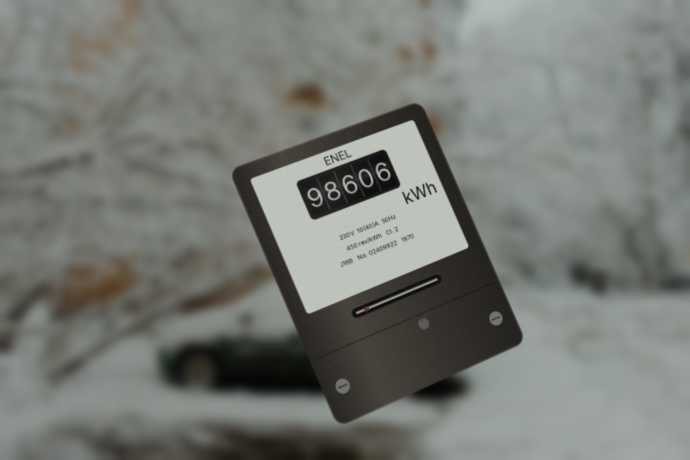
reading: 98606 kWh
